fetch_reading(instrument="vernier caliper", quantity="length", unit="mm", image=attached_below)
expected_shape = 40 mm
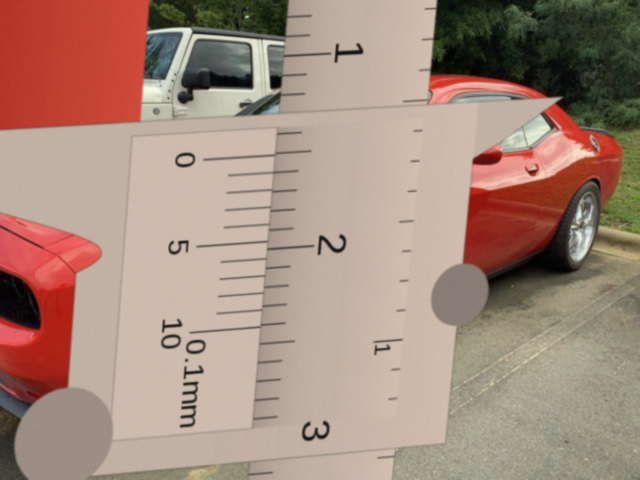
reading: 15.1 mm
